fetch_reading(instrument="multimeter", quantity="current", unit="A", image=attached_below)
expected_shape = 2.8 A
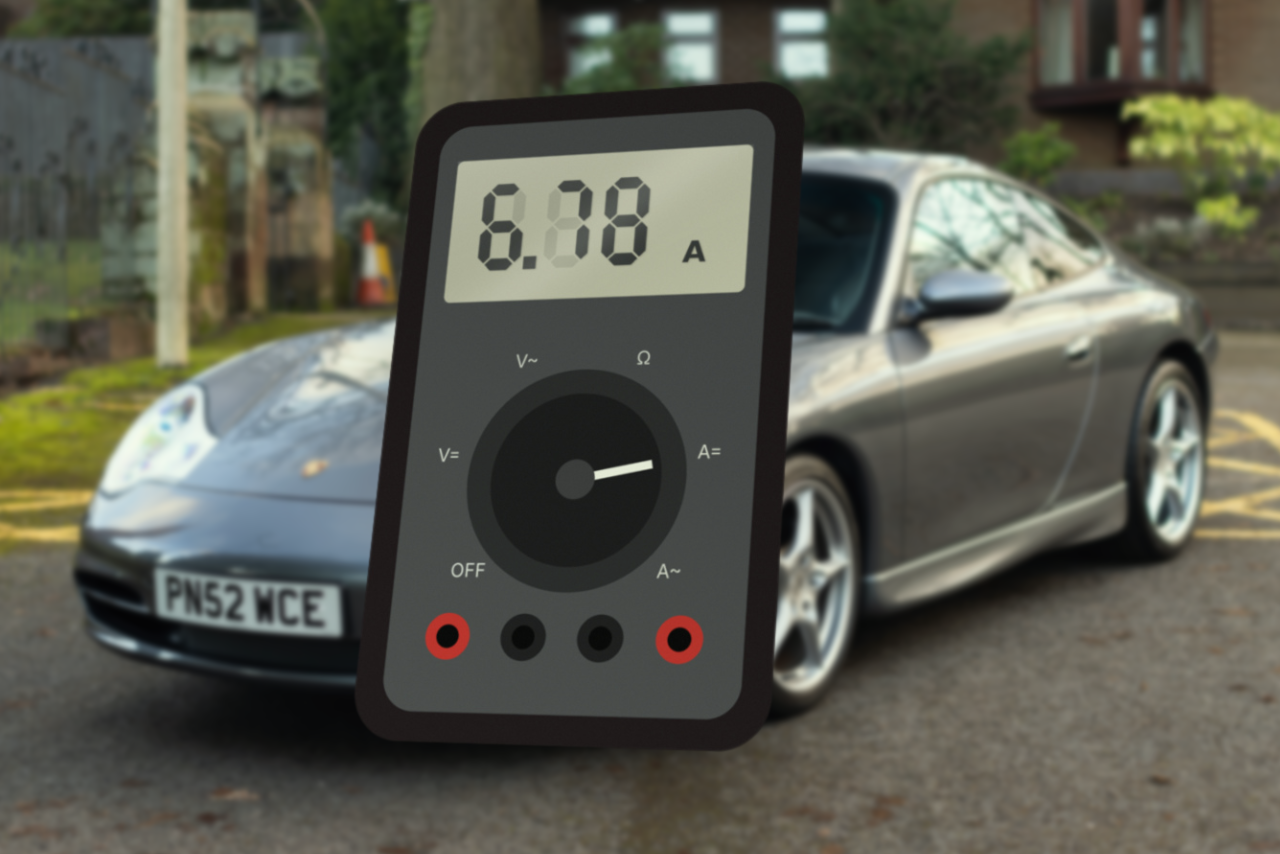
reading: 6.78 A
